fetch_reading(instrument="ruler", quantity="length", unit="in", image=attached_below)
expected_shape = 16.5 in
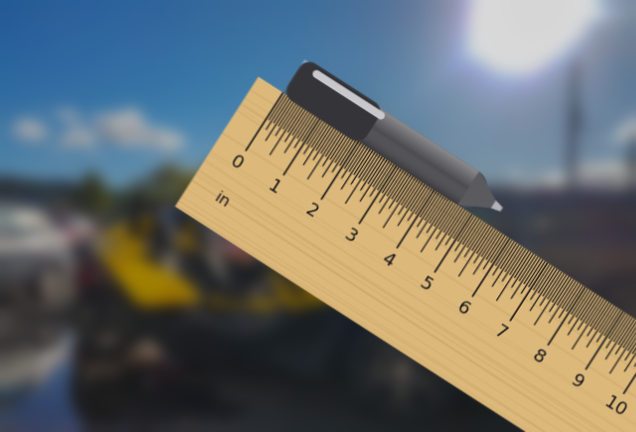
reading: 5.5 in
